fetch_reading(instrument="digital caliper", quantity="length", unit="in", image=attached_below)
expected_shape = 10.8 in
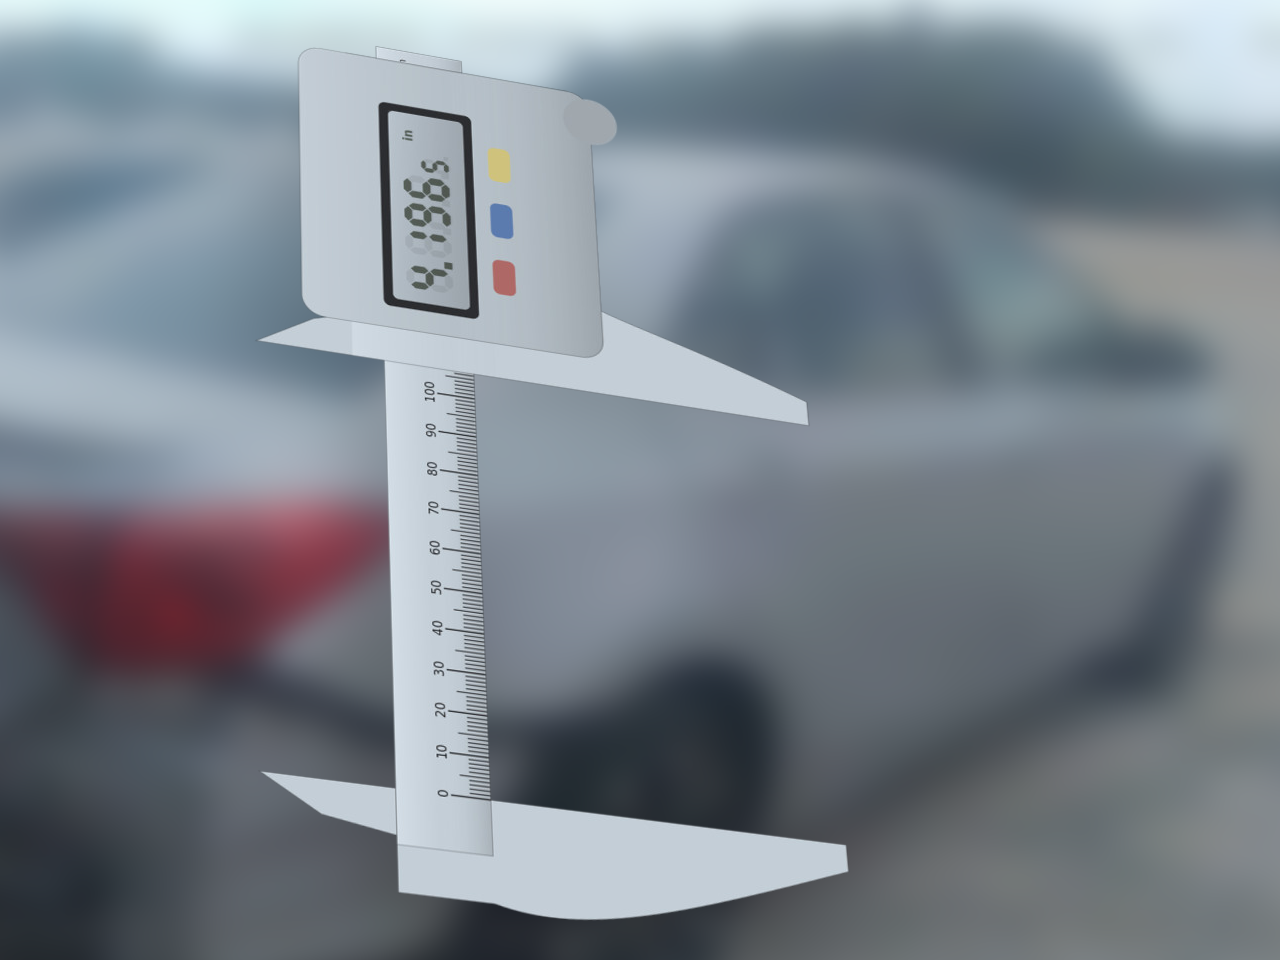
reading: 4.1965 in
